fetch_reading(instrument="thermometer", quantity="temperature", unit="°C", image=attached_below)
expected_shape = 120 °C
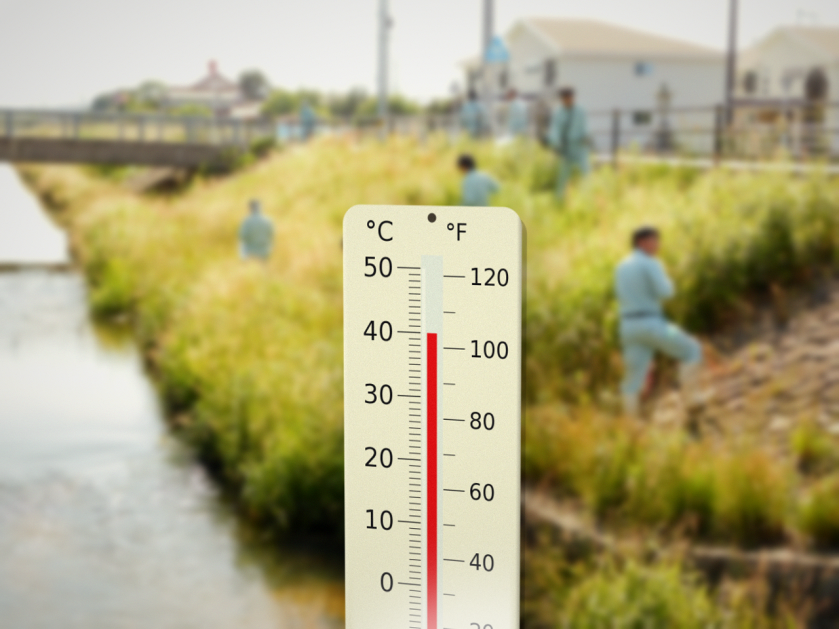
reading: 40 °C
